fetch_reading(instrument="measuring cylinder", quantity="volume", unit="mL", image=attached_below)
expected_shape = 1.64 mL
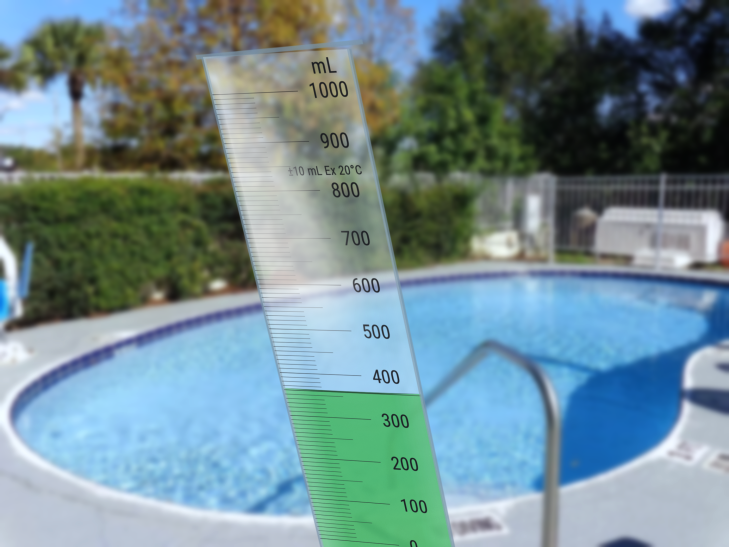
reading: 360 mL
